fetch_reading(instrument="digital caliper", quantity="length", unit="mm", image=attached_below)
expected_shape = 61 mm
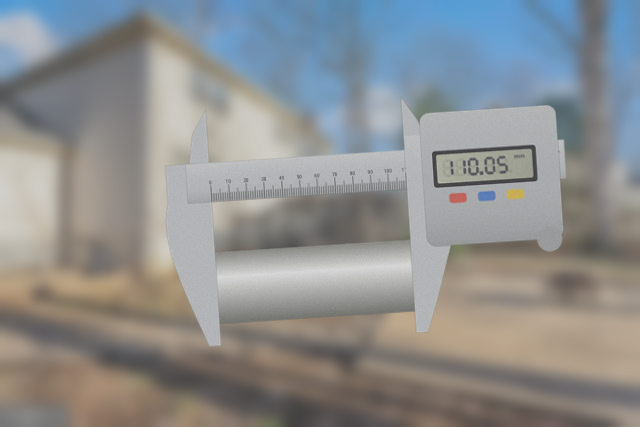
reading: 110.05 mm
